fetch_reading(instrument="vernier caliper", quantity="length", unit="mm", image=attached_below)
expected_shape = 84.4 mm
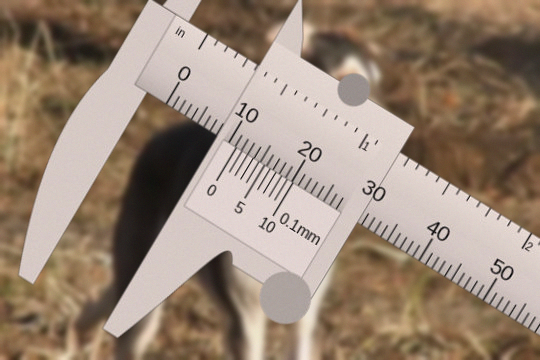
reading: 11.2 mm
